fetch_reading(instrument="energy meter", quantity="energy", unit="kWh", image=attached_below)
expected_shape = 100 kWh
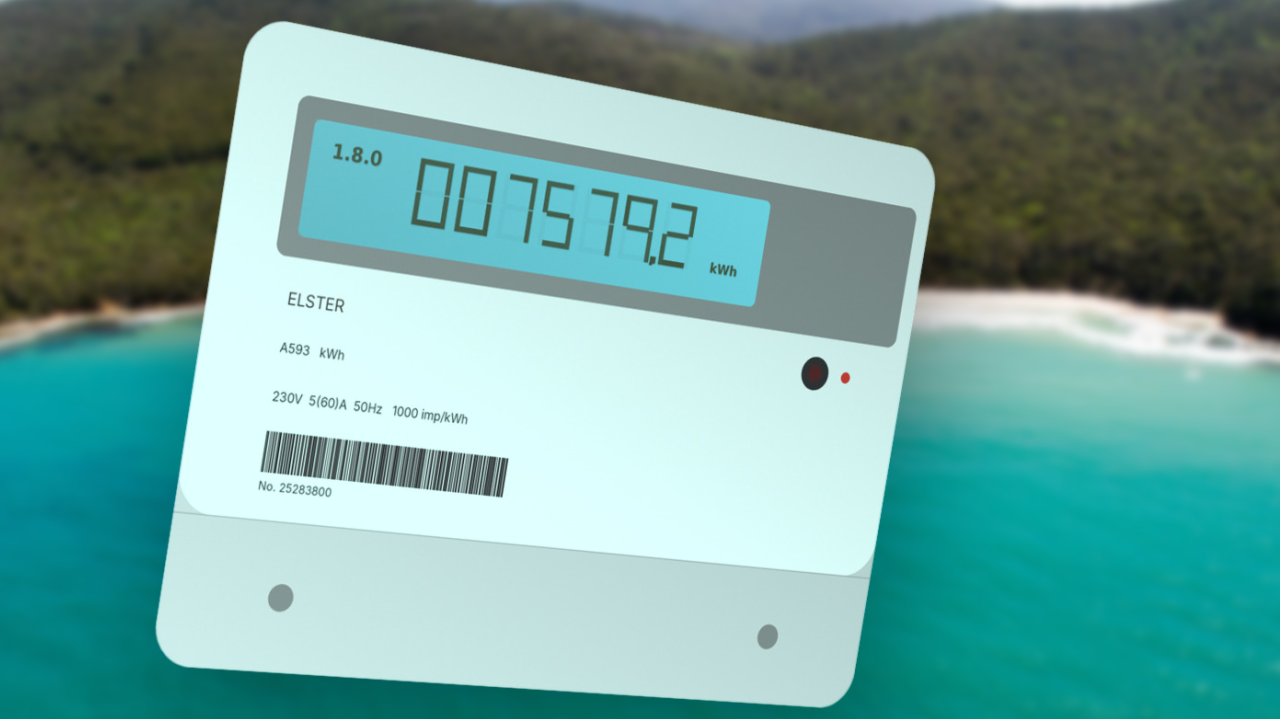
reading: 7579.2 kWh
